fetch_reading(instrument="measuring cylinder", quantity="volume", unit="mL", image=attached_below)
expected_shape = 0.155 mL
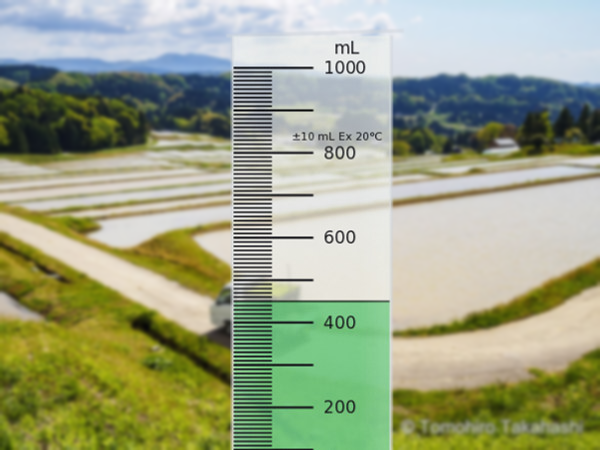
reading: 450 mL
